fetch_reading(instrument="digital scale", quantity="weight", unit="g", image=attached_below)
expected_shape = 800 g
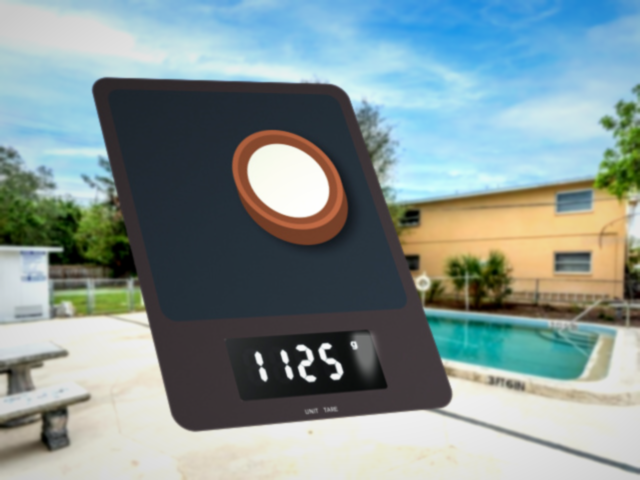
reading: 1125 g
